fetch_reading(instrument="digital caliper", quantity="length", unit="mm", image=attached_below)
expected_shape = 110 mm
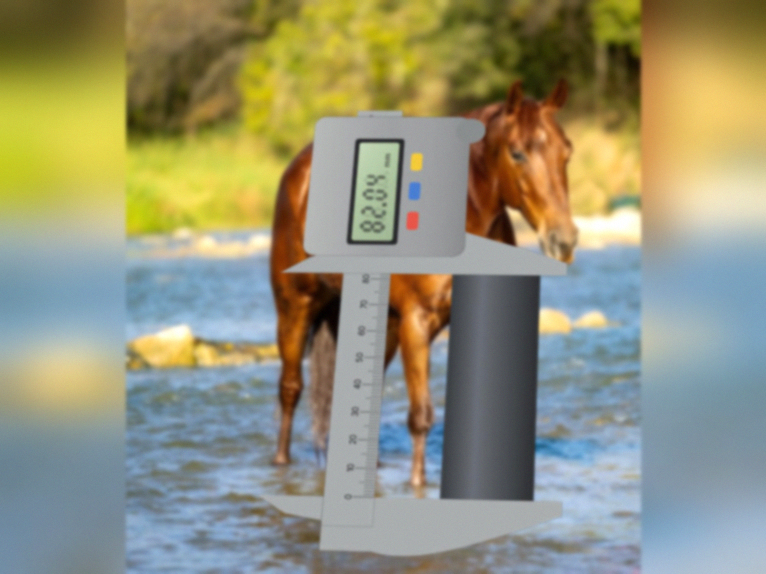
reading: 82.04 mm
